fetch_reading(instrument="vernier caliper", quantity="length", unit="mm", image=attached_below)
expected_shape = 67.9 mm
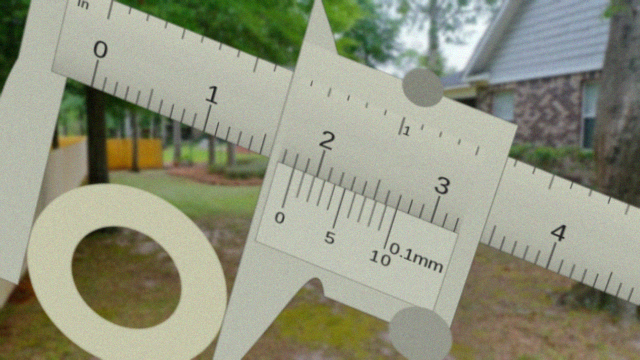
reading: 18.0 mm
